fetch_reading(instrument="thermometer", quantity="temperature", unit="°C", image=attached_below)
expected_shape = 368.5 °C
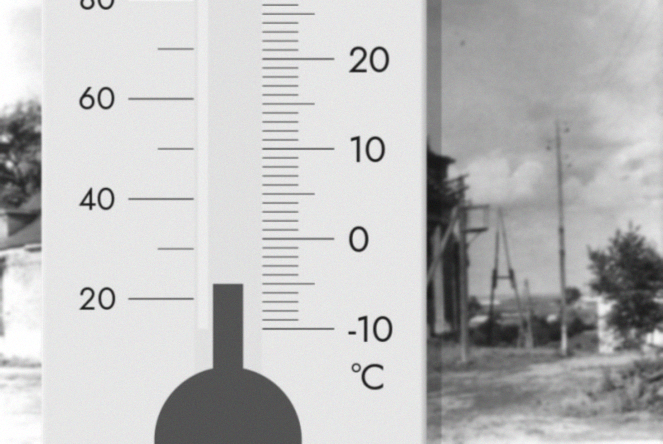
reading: -5 °C
